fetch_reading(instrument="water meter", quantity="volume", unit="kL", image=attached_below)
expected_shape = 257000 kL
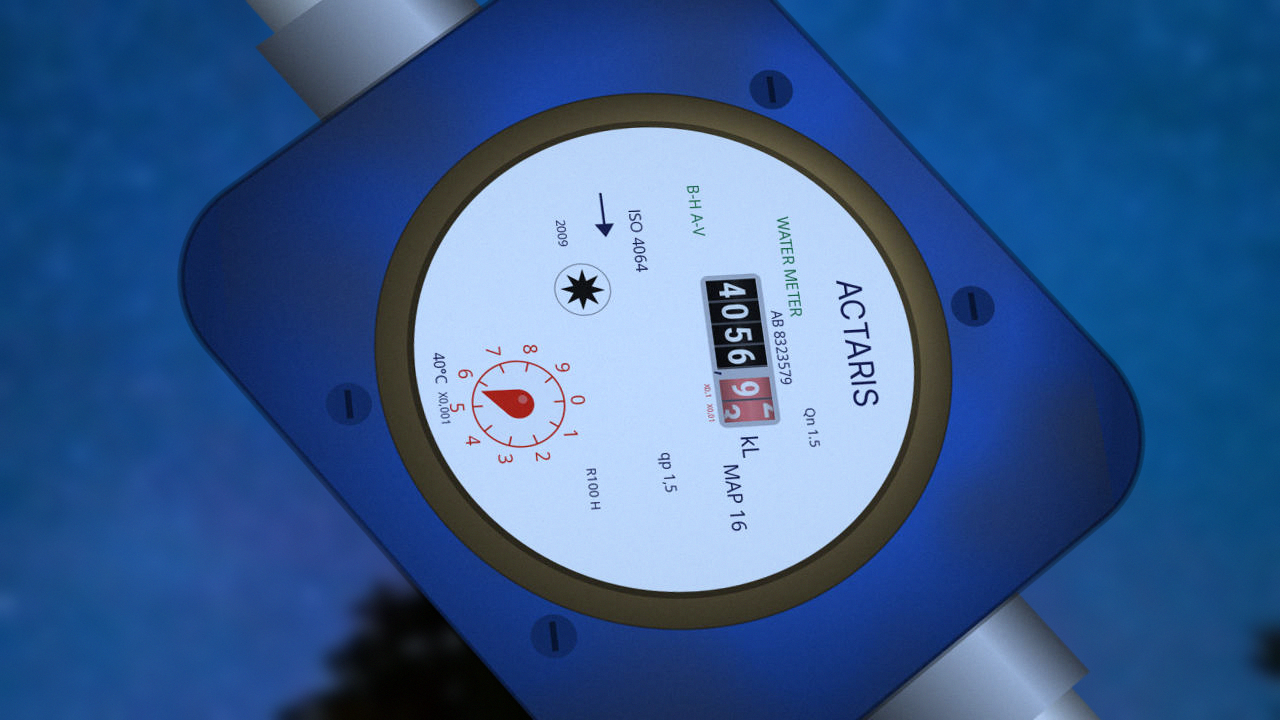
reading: 4056.925 kL
